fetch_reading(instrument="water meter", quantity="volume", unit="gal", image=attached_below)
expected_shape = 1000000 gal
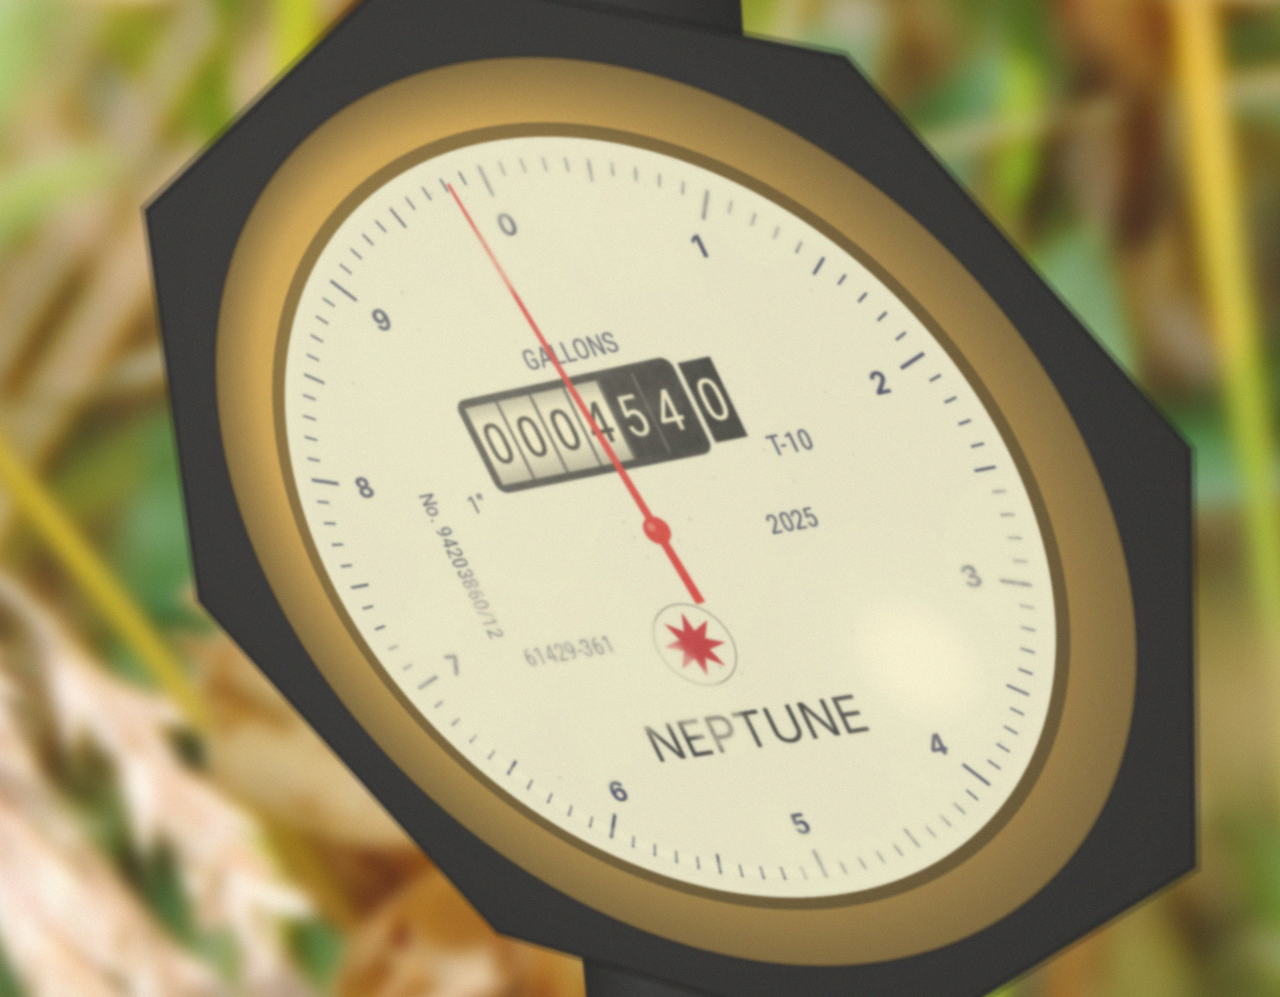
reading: 4539.8 gal
